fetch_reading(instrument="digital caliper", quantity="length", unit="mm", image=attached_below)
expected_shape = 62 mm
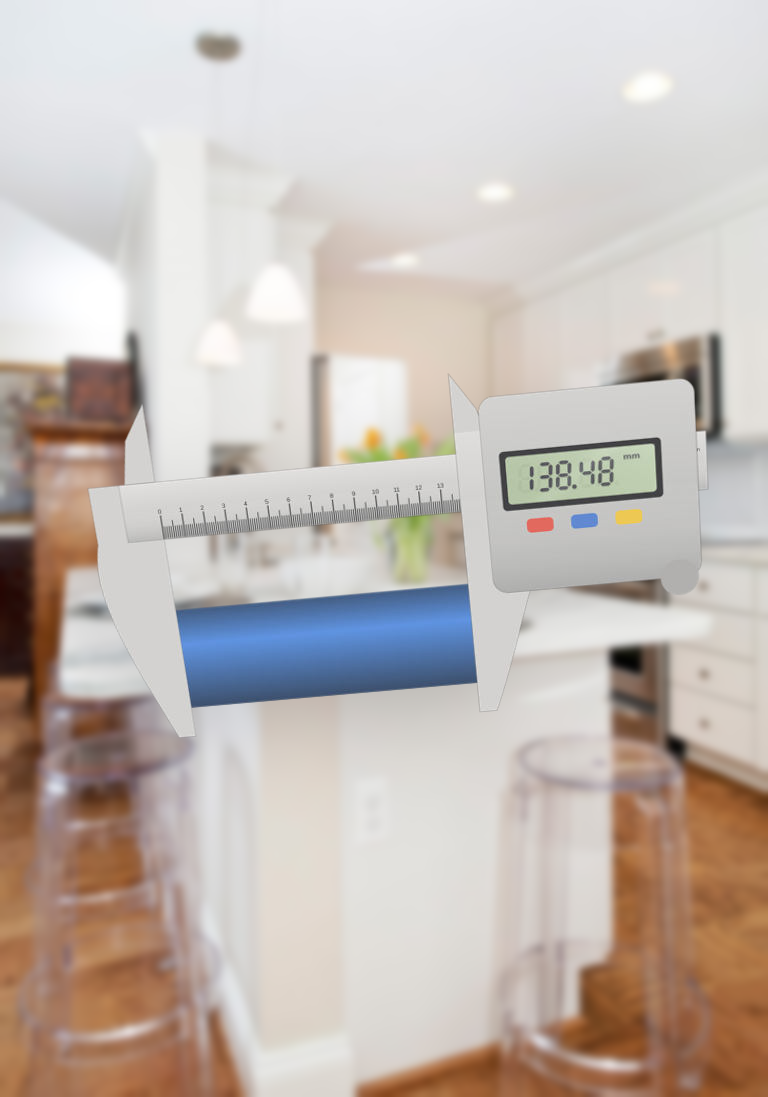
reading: 138.48 mm
